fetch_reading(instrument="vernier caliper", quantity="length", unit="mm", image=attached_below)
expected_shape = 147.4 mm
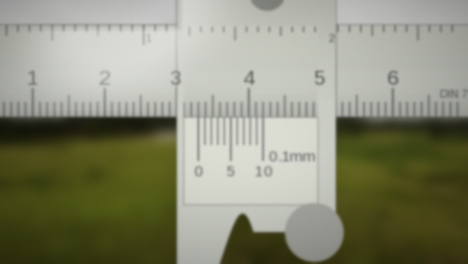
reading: 33.0 mm
